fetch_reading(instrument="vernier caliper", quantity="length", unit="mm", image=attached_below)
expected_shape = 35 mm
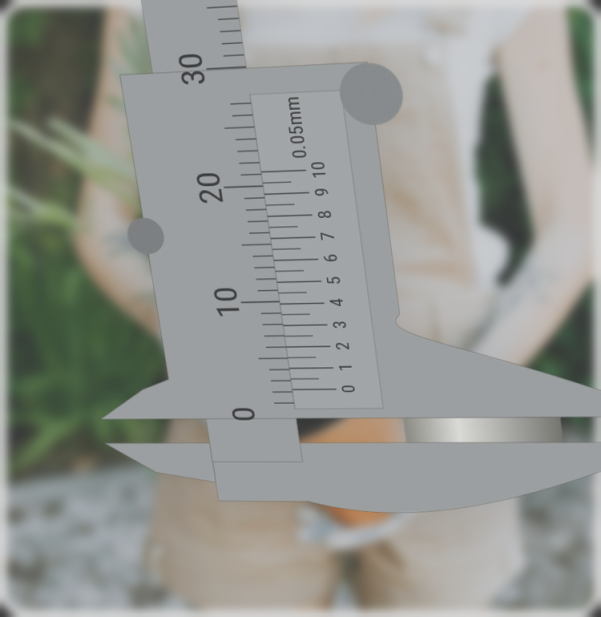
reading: 2.2 mm
